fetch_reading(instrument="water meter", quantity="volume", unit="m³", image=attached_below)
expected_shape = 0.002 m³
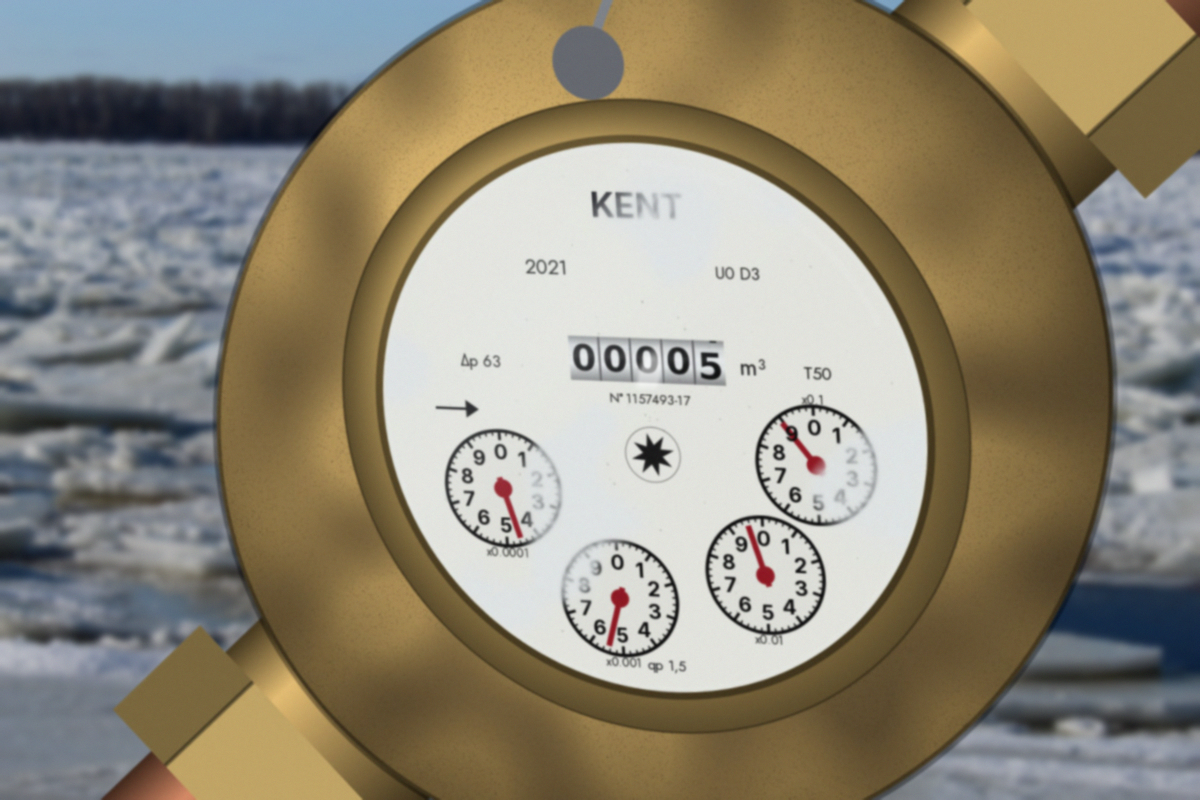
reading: 4.8954 m³
